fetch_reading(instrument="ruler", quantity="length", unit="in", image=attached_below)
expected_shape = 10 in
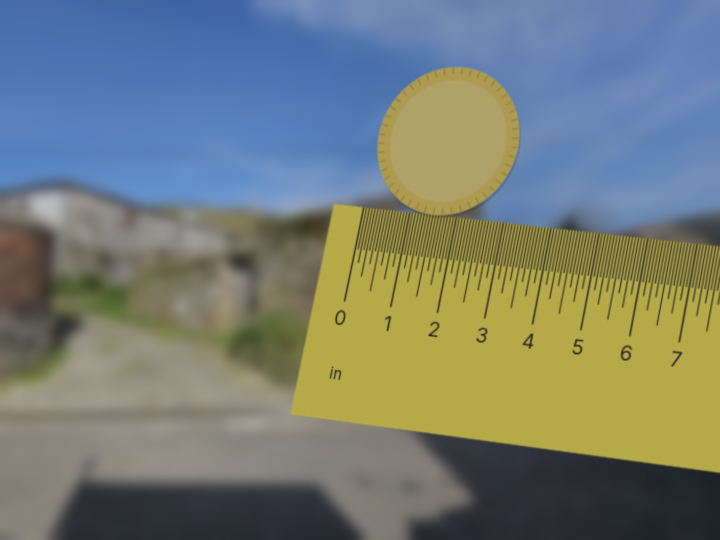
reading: 3 in
